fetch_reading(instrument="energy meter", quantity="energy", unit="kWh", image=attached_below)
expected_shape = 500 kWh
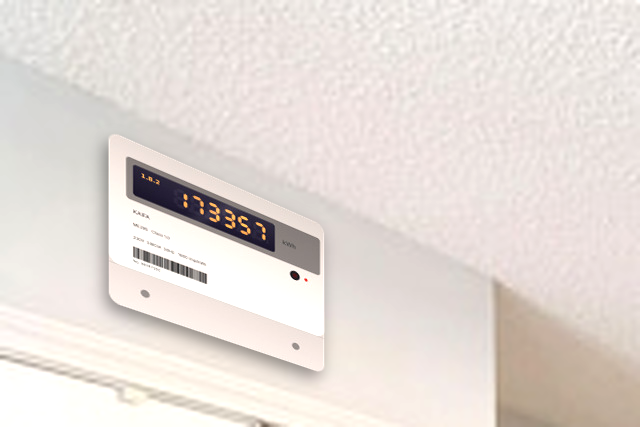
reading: 173357 kWh
